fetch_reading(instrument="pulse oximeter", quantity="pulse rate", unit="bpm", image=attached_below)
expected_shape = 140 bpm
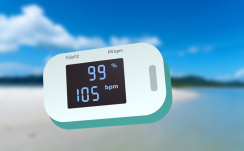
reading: 105 bpm
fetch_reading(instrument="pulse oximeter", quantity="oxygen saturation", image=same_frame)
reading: 99 %
